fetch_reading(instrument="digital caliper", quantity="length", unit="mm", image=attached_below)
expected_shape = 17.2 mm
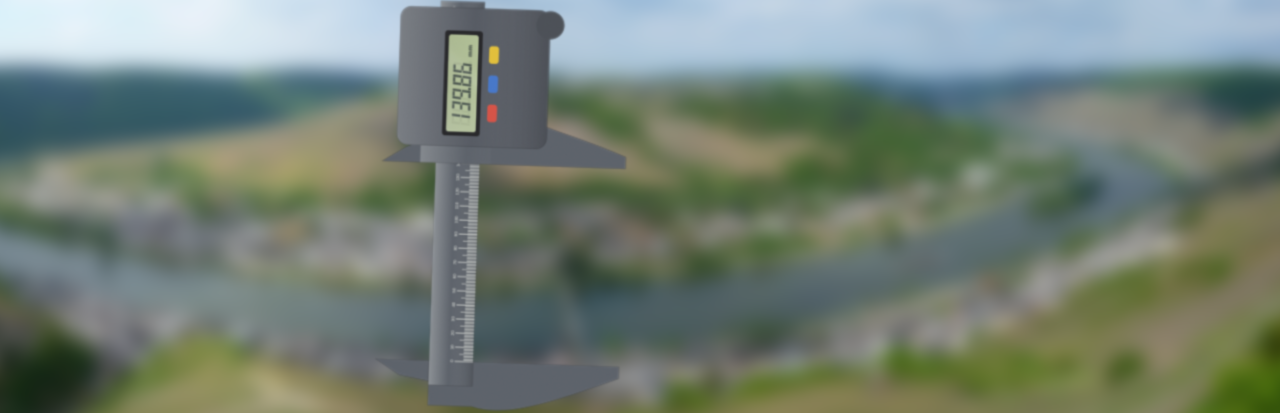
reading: 139.86 mm
